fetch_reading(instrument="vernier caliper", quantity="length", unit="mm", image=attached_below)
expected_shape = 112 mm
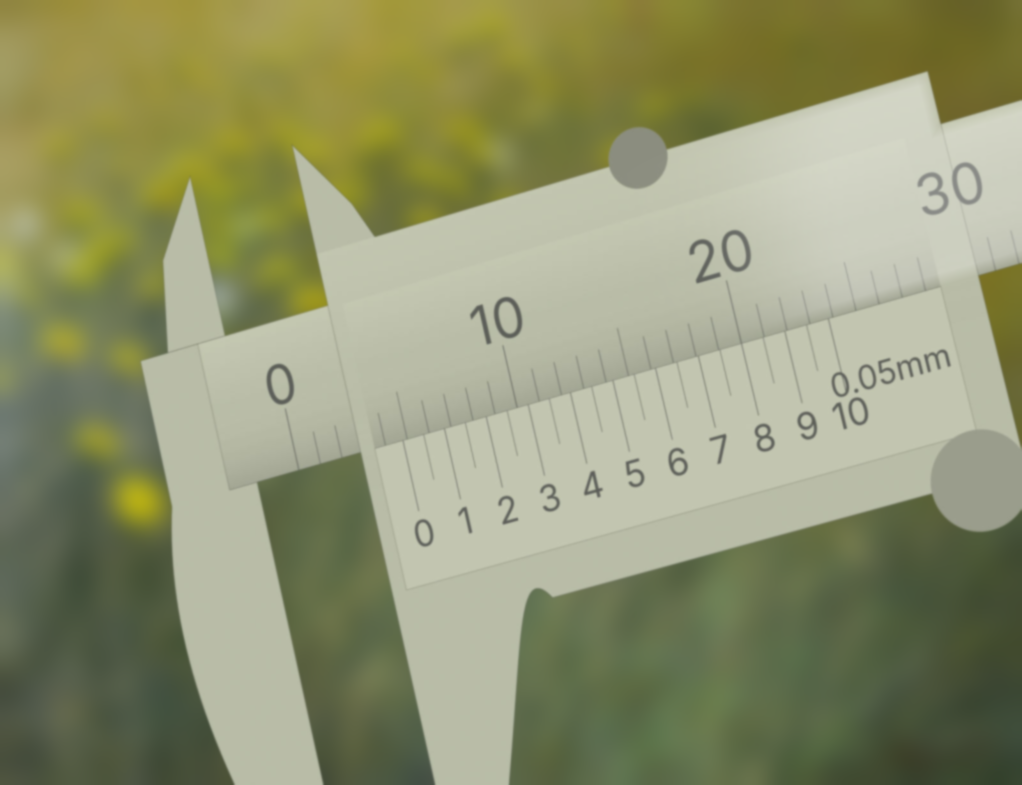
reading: 4.8 mm
